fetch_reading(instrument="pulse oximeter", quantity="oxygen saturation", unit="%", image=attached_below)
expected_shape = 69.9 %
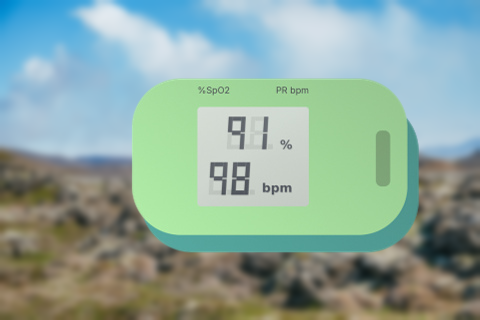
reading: 91 %
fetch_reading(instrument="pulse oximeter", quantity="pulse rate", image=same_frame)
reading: 98 bpm
